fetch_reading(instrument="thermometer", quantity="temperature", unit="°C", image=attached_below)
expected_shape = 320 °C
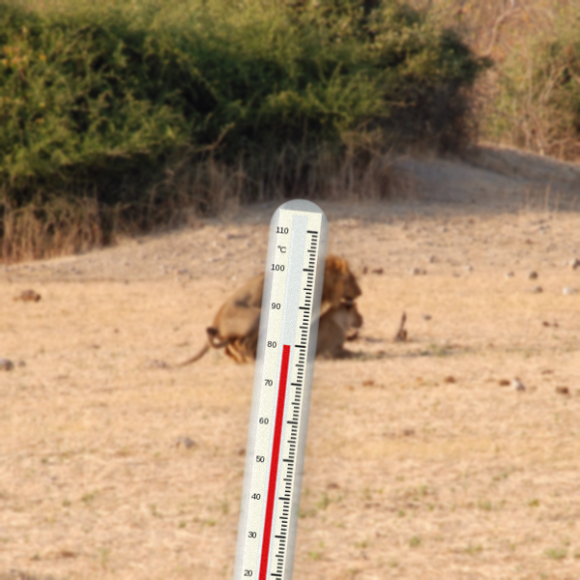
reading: 80 °C
